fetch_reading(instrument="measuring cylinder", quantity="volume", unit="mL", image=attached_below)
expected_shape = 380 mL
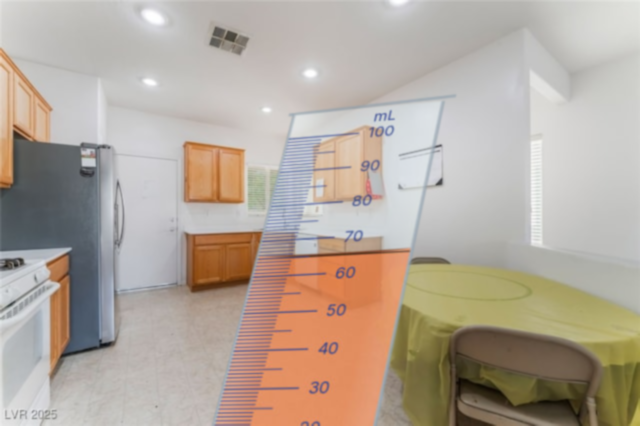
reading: 65 mL
